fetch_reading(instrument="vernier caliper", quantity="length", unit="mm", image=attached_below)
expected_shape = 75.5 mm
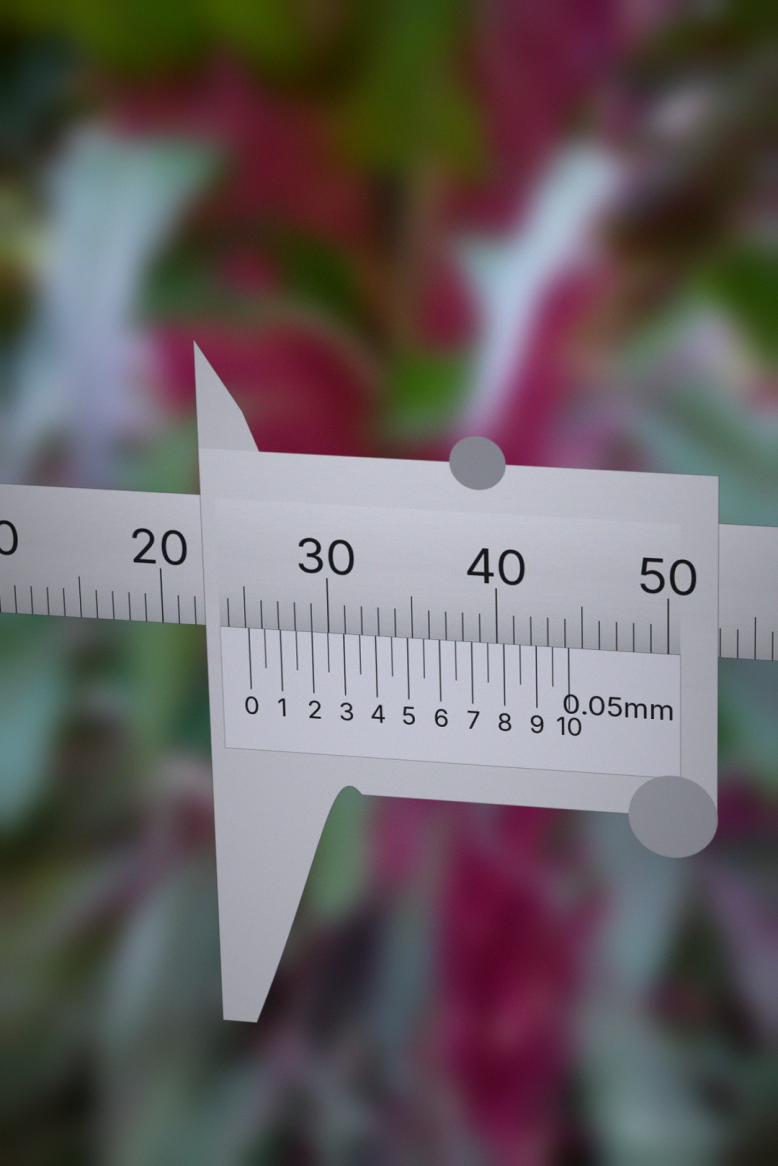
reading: 25.2 mm
